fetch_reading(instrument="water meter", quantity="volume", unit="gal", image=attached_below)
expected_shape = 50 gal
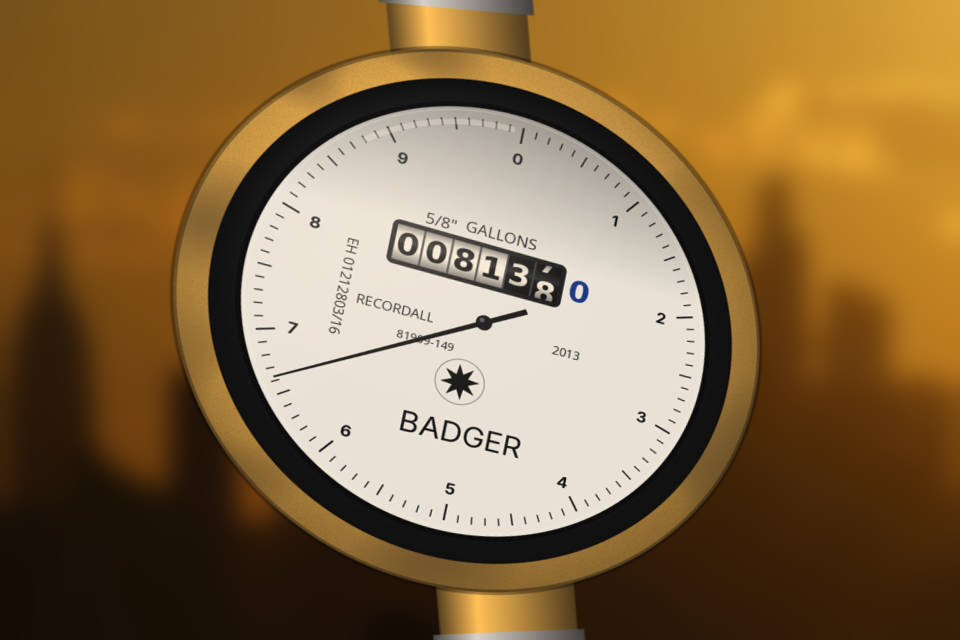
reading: 81376.6 gal
